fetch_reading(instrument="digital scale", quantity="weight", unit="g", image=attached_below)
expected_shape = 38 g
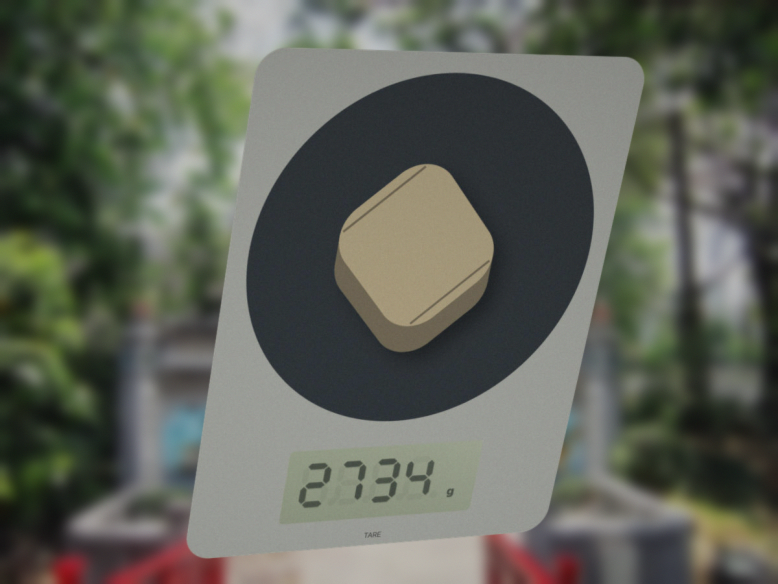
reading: 2734 g
